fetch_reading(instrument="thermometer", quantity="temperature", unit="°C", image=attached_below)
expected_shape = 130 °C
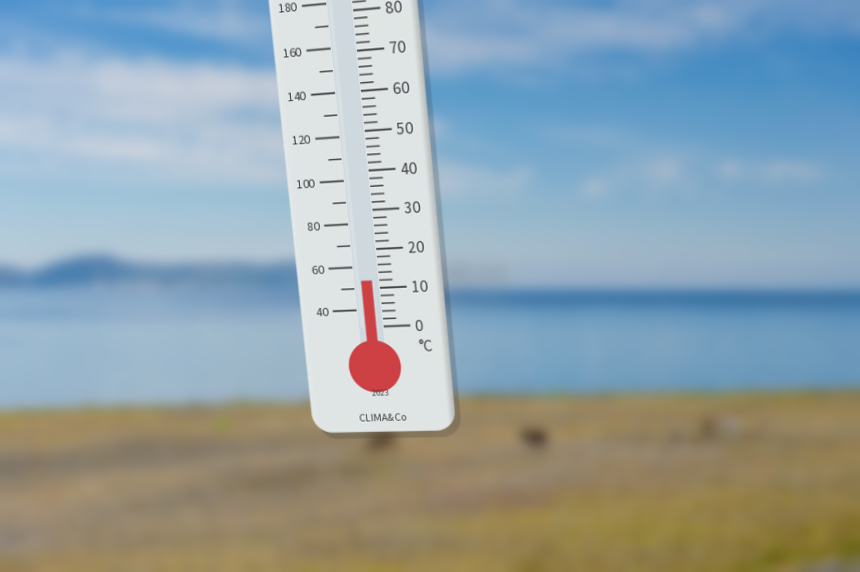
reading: 12 °C
